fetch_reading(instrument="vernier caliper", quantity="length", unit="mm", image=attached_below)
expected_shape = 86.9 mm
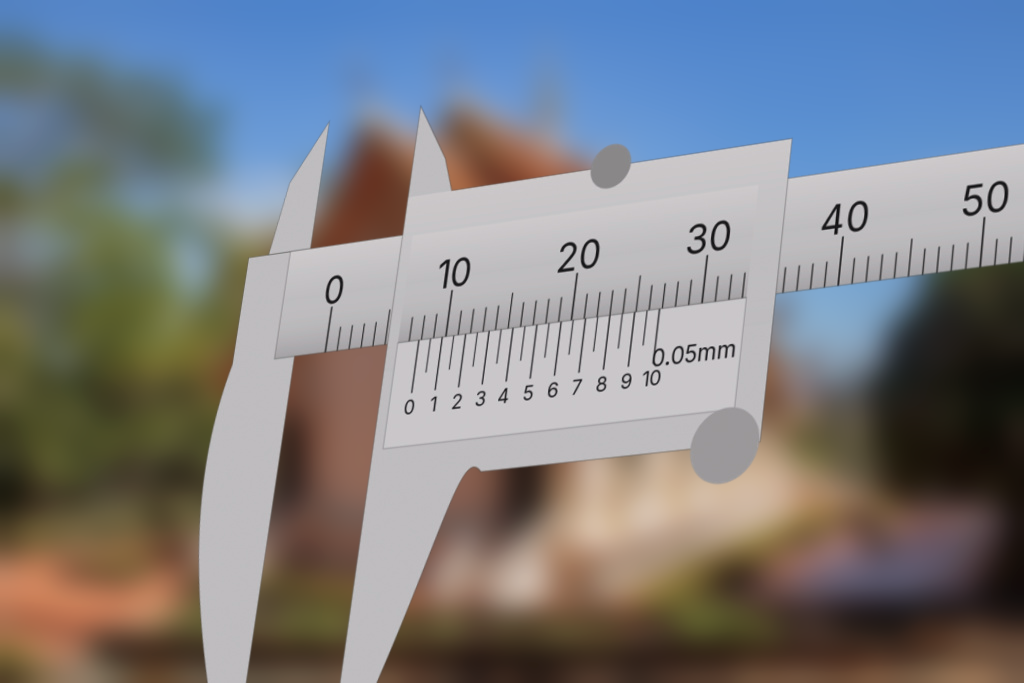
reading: 7.8 mm
